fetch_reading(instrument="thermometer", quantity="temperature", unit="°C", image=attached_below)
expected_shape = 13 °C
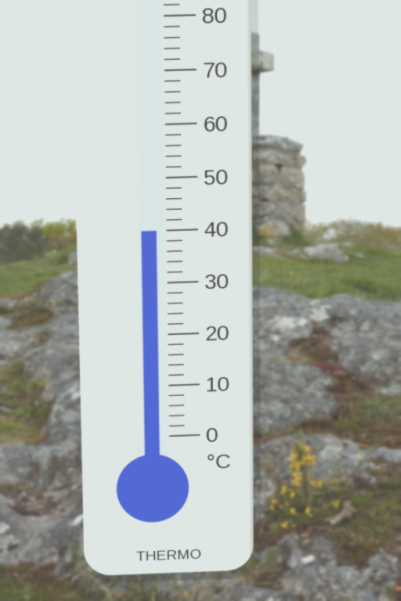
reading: 40 °C
